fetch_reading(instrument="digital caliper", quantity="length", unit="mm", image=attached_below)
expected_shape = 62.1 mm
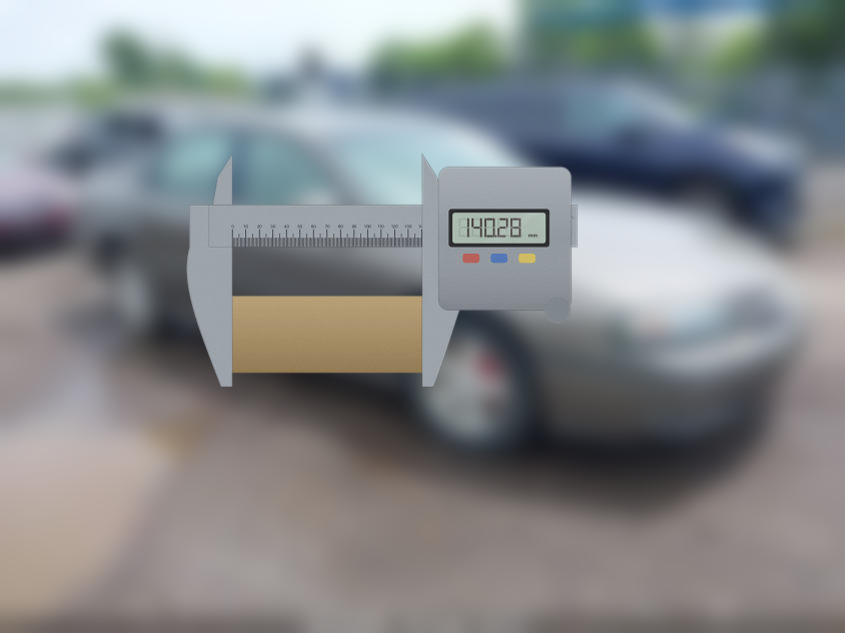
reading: 140.28 mm
